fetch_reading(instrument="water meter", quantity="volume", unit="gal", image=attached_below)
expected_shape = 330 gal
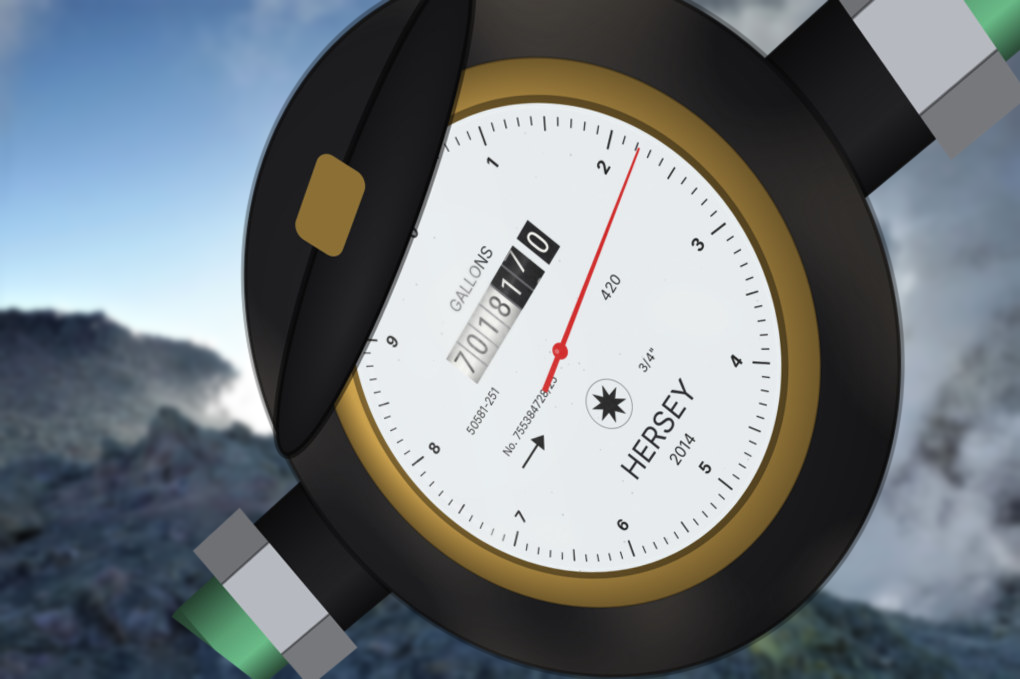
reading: 7018172.2 gal
